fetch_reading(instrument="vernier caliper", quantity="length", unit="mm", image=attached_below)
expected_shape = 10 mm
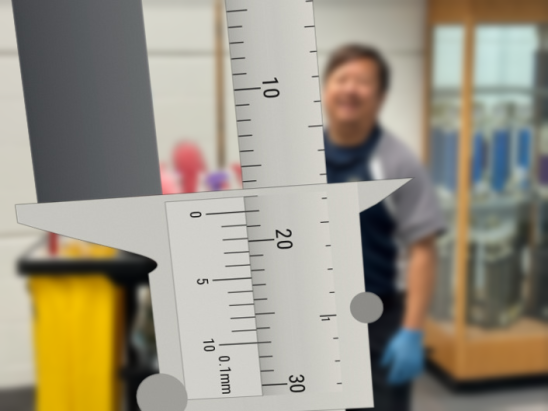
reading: 18.0 mm
